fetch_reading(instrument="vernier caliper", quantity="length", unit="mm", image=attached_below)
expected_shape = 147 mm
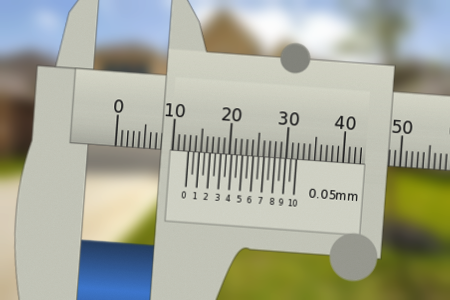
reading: 12.8 mm
